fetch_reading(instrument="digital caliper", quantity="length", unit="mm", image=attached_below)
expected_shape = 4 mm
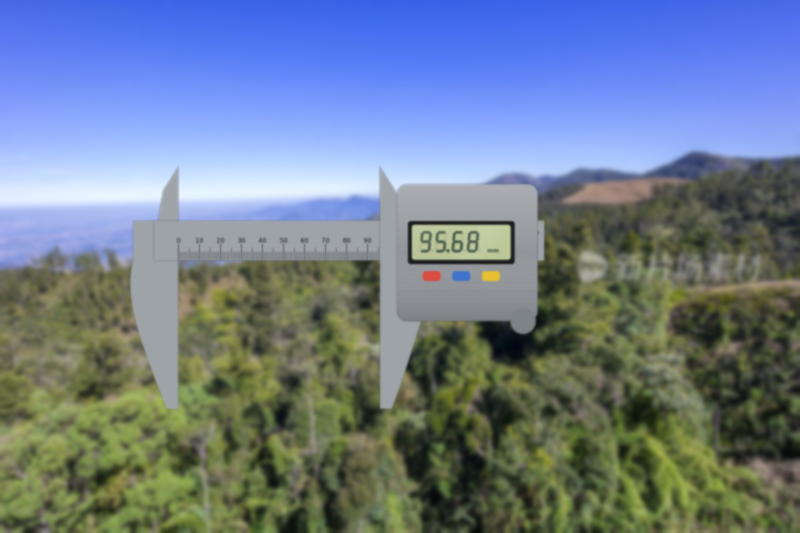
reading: 95.68 mm
